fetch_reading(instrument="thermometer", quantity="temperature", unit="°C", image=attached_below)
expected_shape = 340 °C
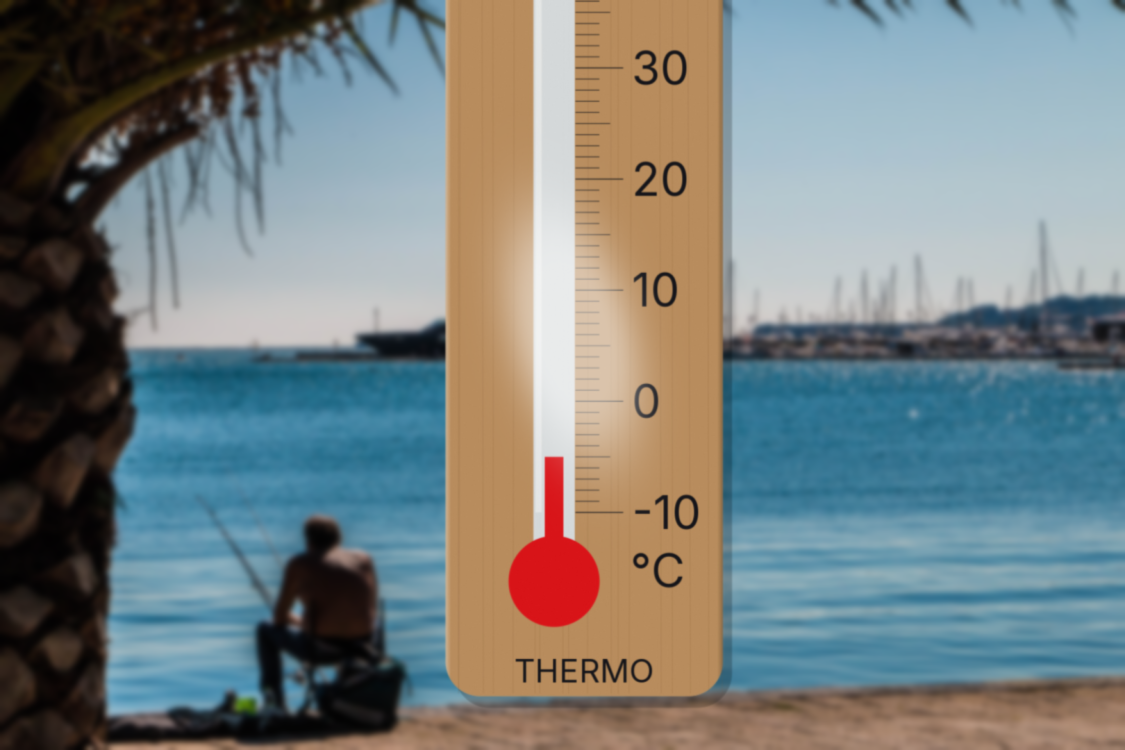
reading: -5 °C
